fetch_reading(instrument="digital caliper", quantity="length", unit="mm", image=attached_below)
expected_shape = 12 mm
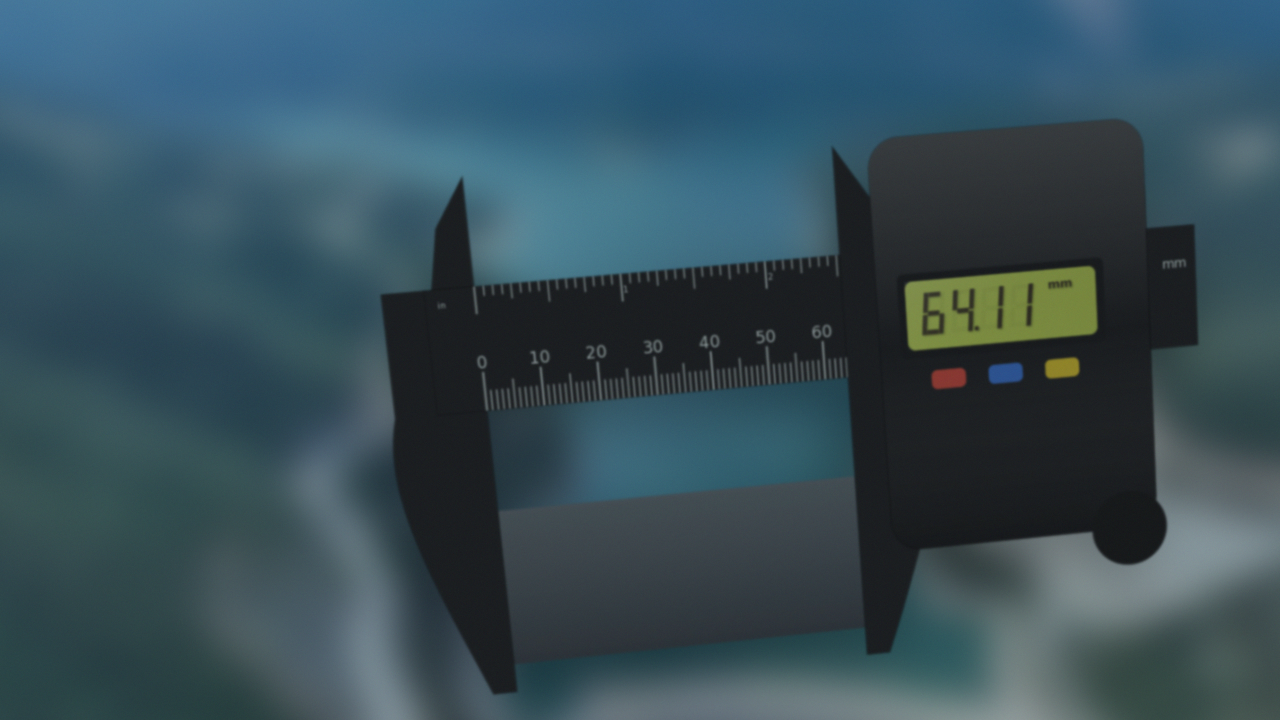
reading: 64.11 mm
